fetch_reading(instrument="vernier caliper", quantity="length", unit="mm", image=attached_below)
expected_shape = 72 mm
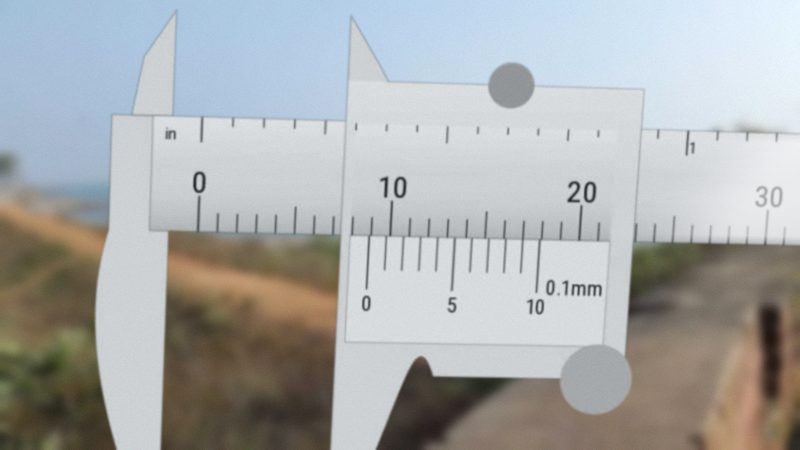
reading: 8.9 mm
